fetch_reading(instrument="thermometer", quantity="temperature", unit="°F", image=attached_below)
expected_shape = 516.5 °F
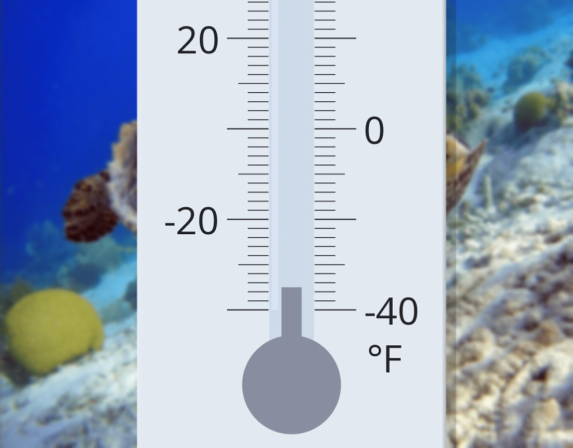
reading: -35 °F
